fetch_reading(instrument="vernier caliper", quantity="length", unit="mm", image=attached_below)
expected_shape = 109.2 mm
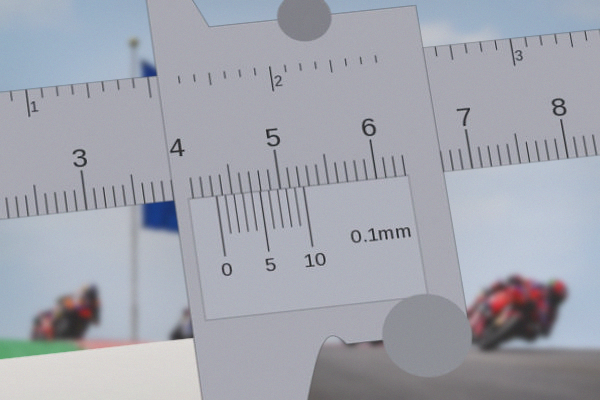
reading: 43.4 mm
